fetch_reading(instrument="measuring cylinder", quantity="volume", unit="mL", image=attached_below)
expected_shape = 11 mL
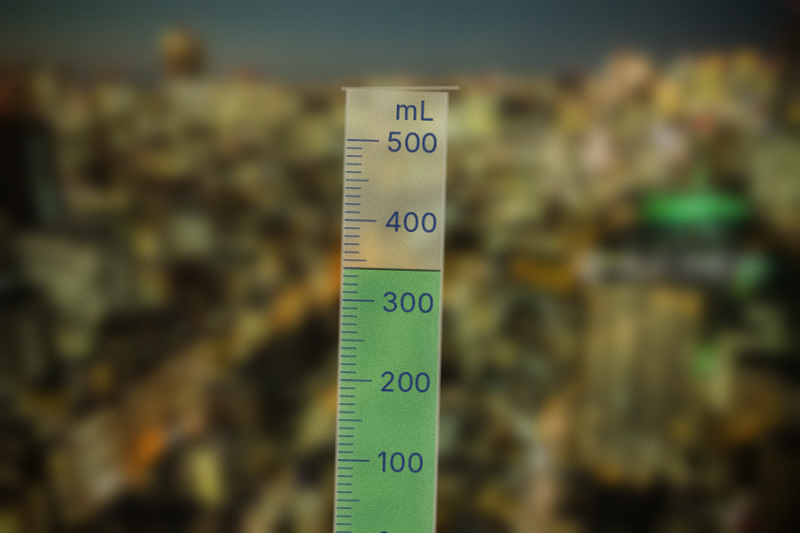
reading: 340 mL
